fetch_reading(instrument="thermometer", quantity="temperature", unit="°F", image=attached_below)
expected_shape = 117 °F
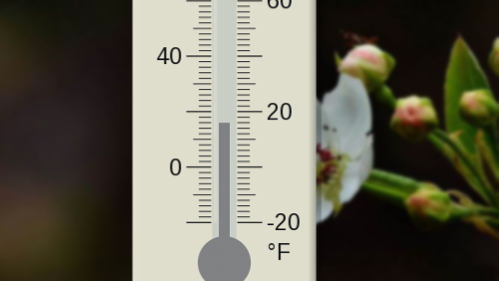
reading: 16 °F
